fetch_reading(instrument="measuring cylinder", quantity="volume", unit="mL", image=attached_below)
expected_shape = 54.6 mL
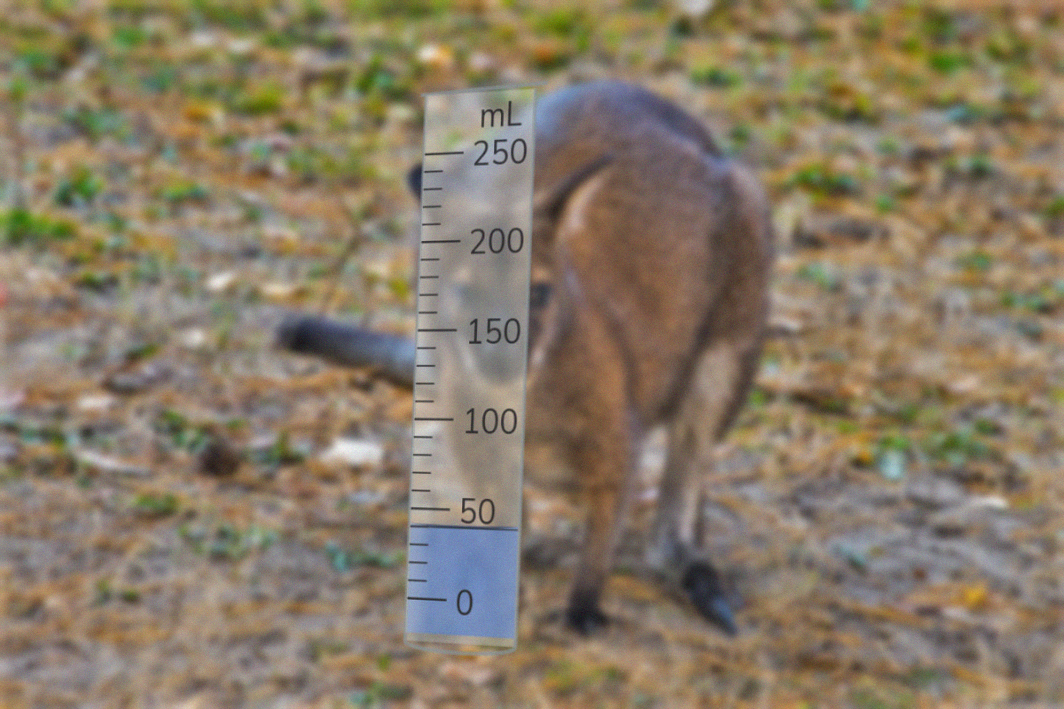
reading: 40 mL
